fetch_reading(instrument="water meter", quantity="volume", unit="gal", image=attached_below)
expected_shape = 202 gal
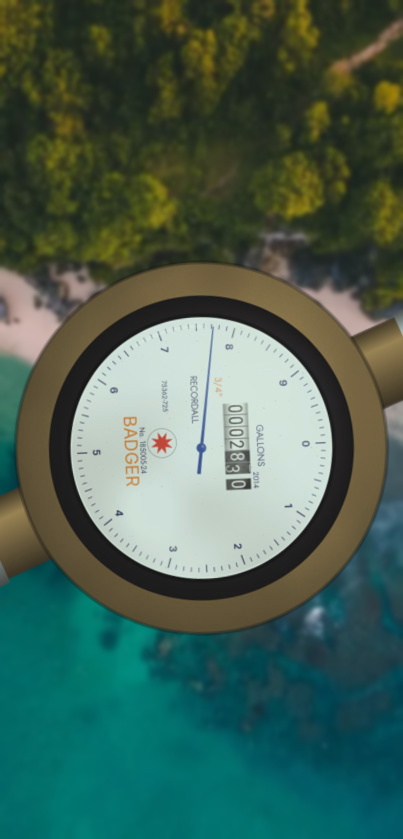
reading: 2827.7 gal
